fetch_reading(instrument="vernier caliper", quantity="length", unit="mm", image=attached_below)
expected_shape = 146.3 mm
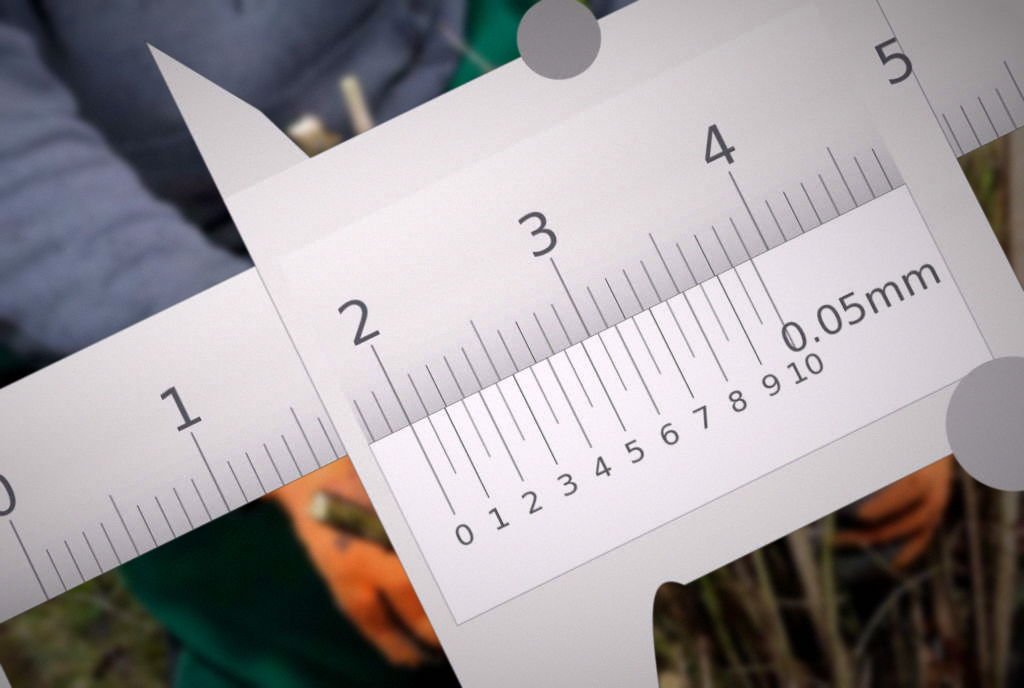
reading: 20.0 mm
